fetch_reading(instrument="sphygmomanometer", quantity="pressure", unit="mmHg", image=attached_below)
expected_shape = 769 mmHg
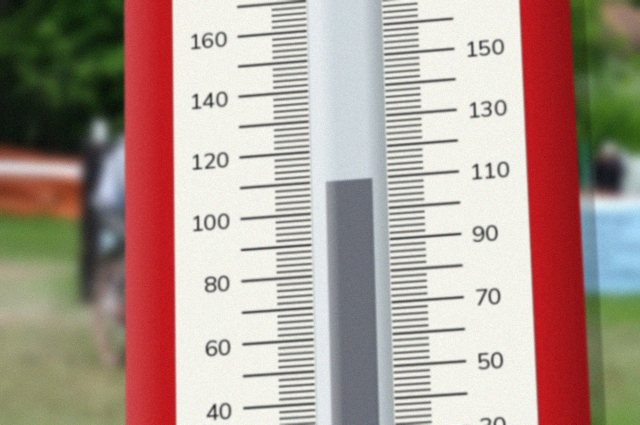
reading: 110 mmHg
